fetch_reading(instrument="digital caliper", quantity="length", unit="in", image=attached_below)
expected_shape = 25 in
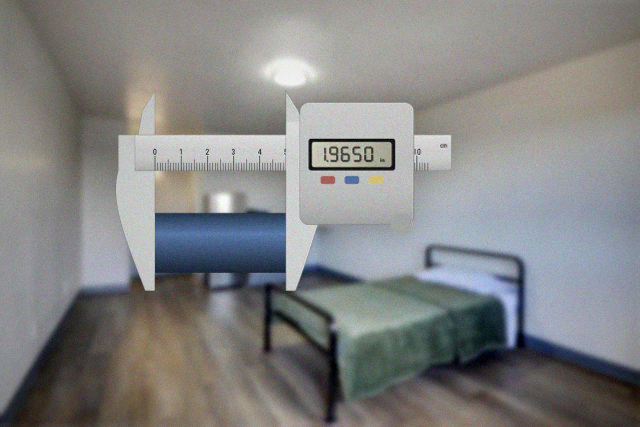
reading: 1.9650 in
